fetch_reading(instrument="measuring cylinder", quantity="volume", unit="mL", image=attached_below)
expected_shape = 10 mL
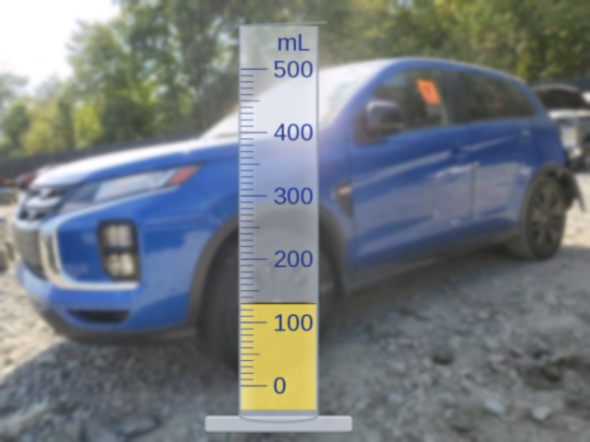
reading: 130 mL
